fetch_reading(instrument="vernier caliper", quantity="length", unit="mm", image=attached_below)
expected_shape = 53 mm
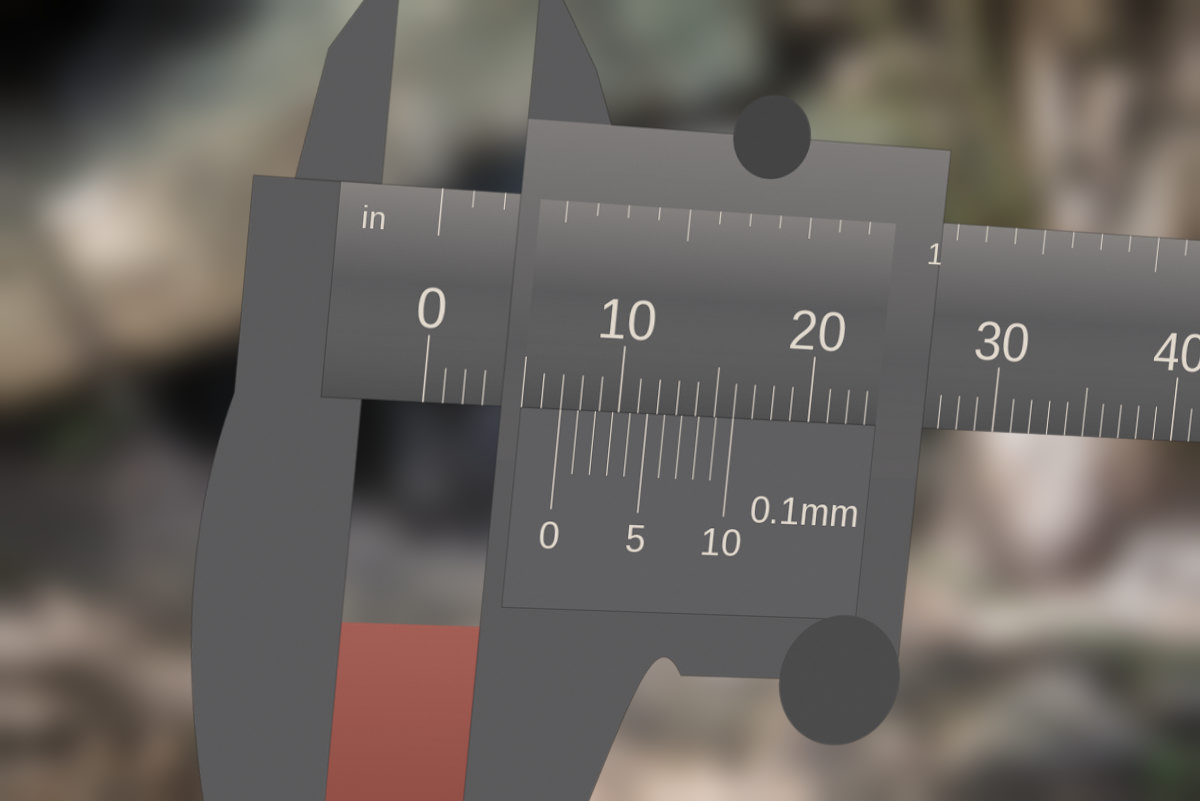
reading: 7.0 mm
